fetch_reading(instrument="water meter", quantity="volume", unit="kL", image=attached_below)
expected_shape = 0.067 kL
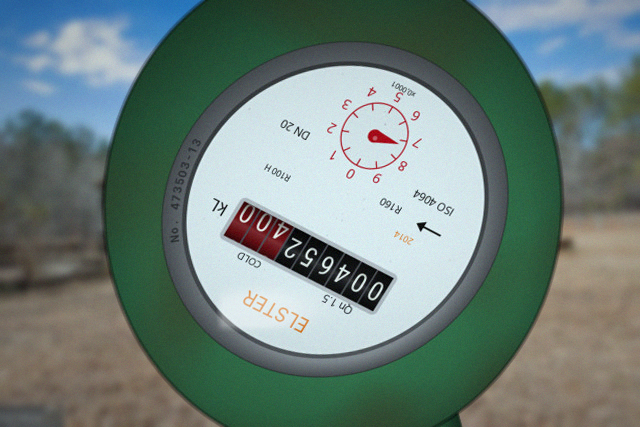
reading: 4652.3997 kL
